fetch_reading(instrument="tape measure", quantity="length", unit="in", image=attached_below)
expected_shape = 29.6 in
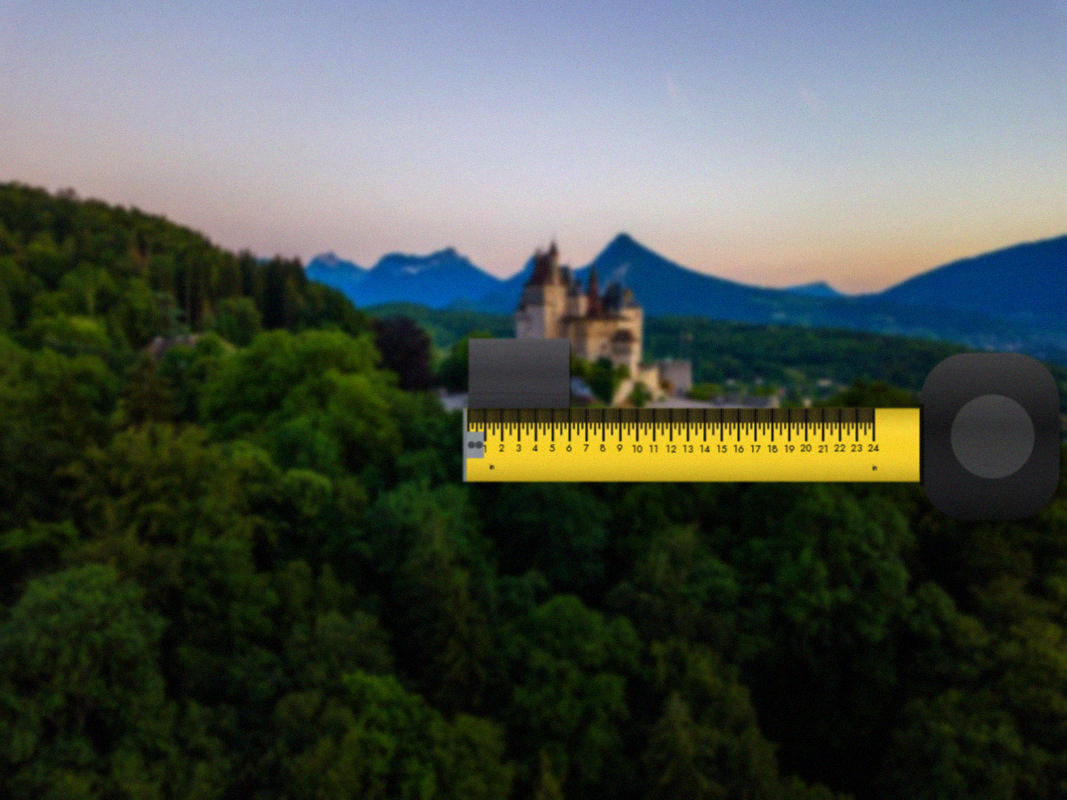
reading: 6 in
